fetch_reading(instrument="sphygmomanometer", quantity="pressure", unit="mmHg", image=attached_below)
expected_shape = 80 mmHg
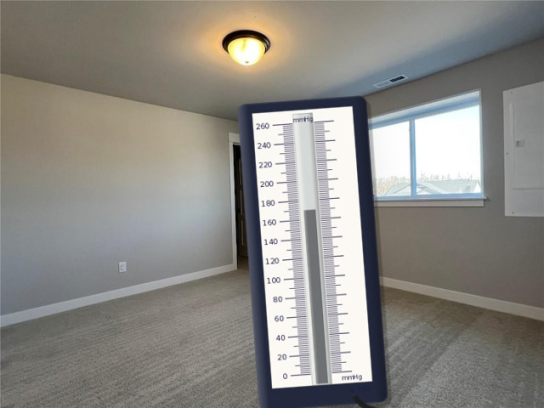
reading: 170 mmHg
